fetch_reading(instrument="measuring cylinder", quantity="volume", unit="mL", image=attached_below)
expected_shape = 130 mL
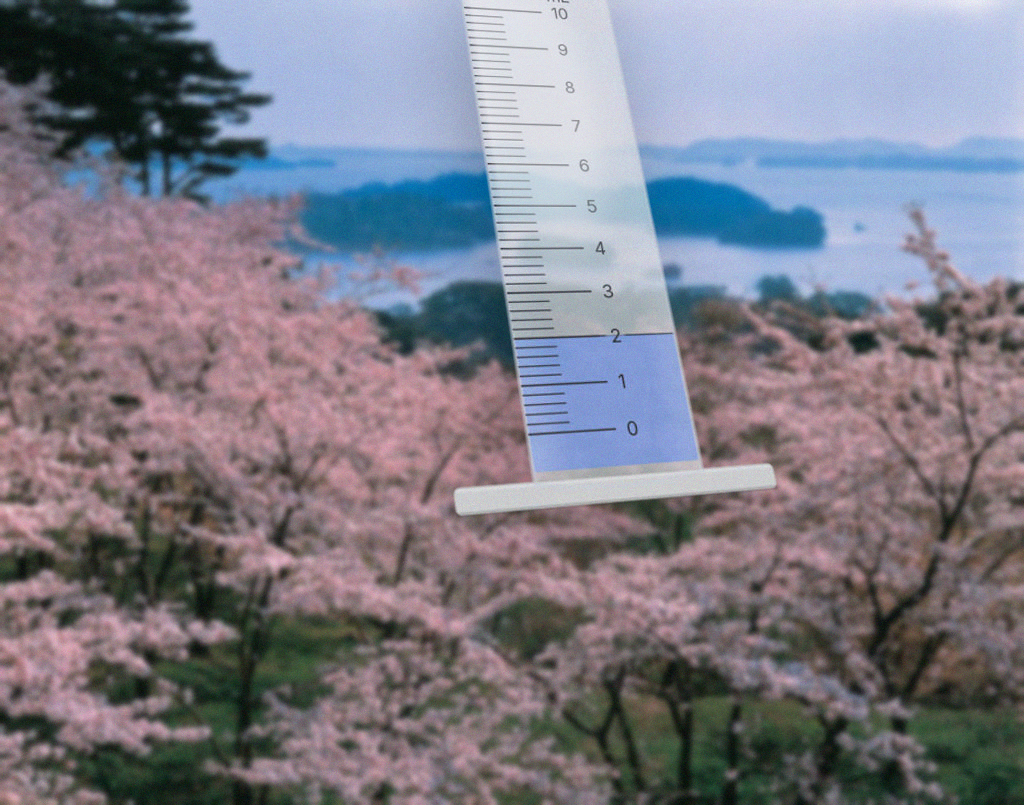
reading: 2 mL
